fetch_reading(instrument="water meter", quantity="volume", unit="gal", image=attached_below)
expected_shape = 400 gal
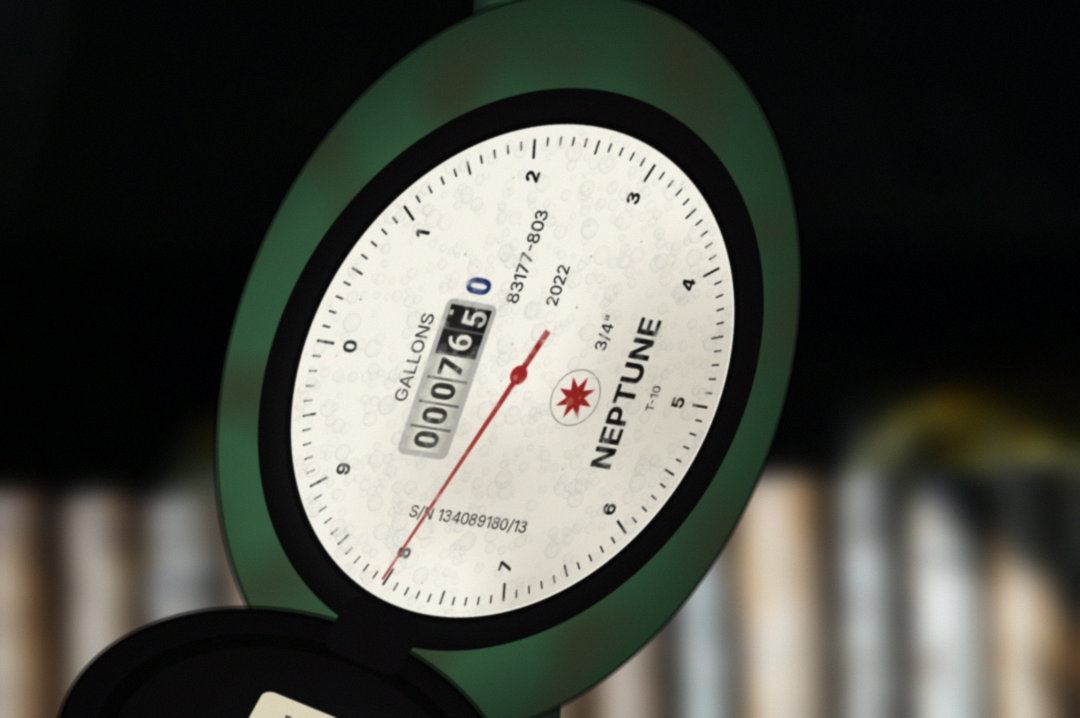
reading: 7648.0 gal
